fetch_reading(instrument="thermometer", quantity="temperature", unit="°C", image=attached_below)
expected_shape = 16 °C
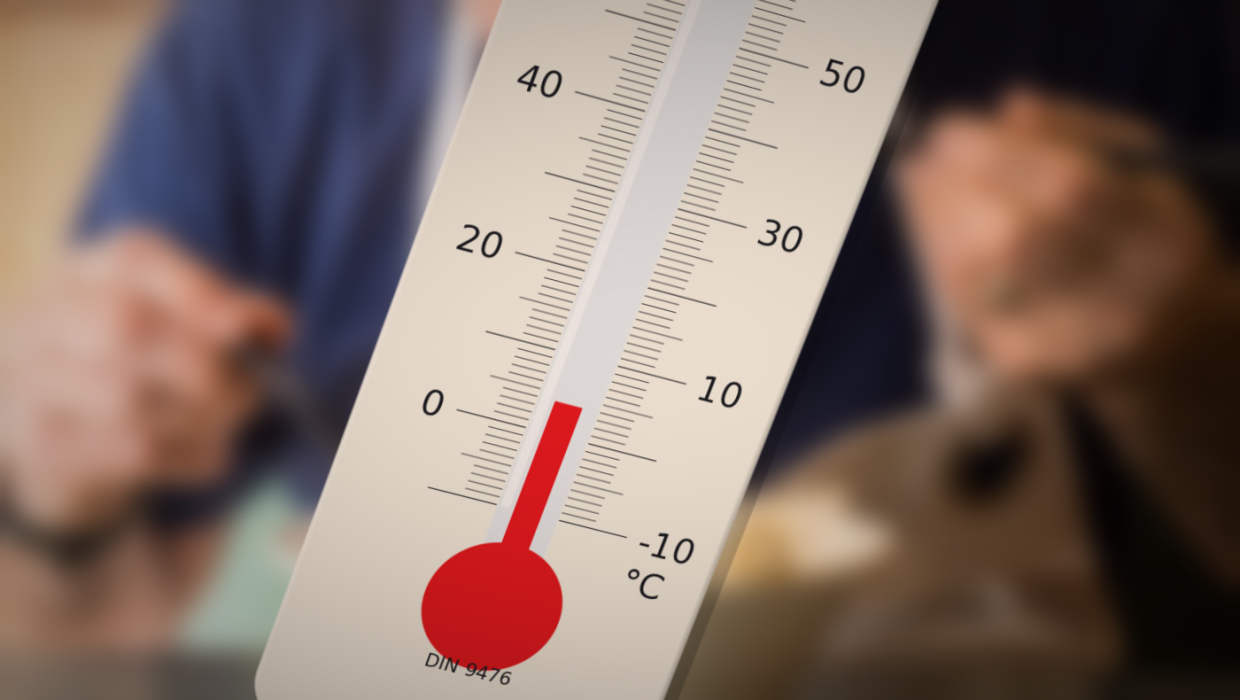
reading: 4 °C
